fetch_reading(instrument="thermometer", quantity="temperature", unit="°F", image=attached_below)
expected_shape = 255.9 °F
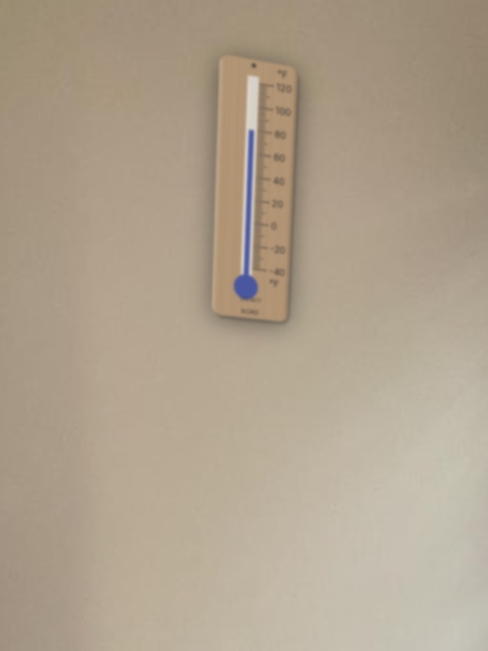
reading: 80 °F
